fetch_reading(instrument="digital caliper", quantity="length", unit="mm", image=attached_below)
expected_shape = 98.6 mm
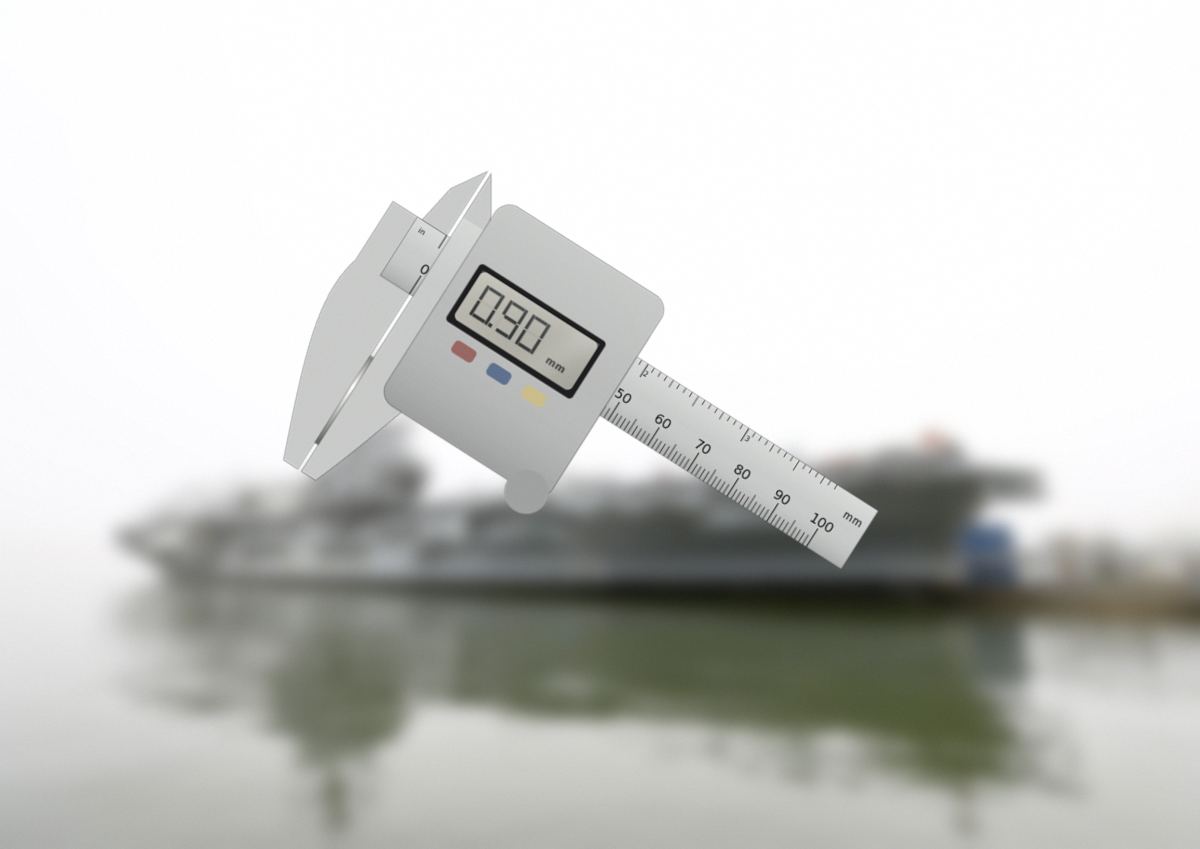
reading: 0.90 mm
